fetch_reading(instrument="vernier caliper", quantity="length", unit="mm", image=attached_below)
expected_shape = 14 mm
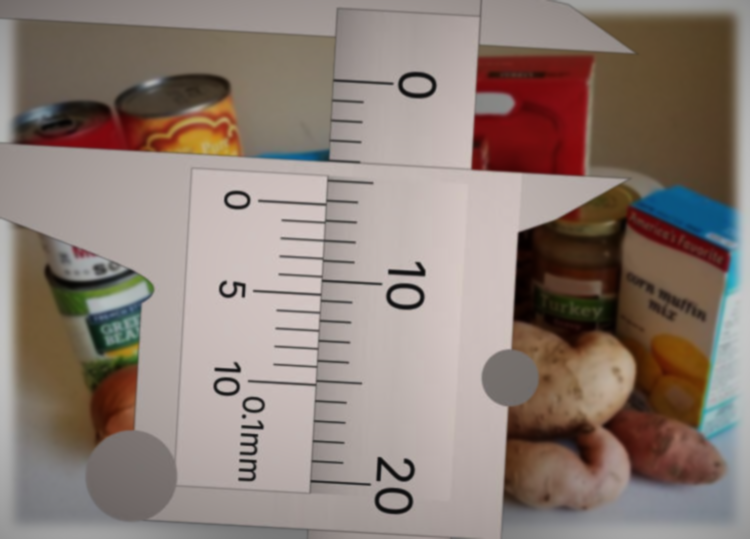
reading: 6.2 mm
